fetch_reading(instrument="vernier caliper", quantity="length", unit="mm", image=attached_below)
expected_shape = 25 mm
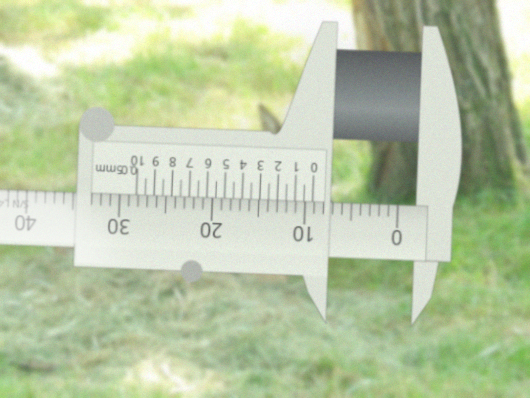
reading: 9.2 mm
